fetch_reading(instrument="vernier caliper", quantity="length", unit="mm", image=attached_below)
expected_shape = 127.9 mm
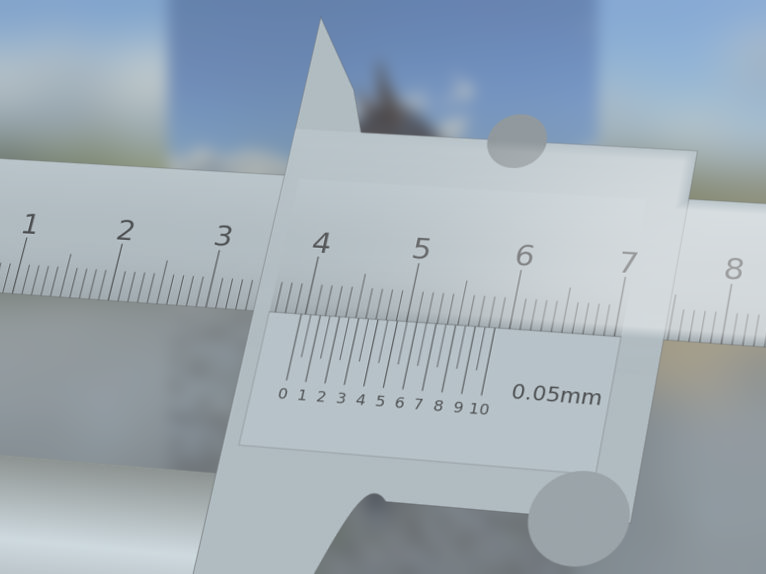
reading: 39.6 mm
